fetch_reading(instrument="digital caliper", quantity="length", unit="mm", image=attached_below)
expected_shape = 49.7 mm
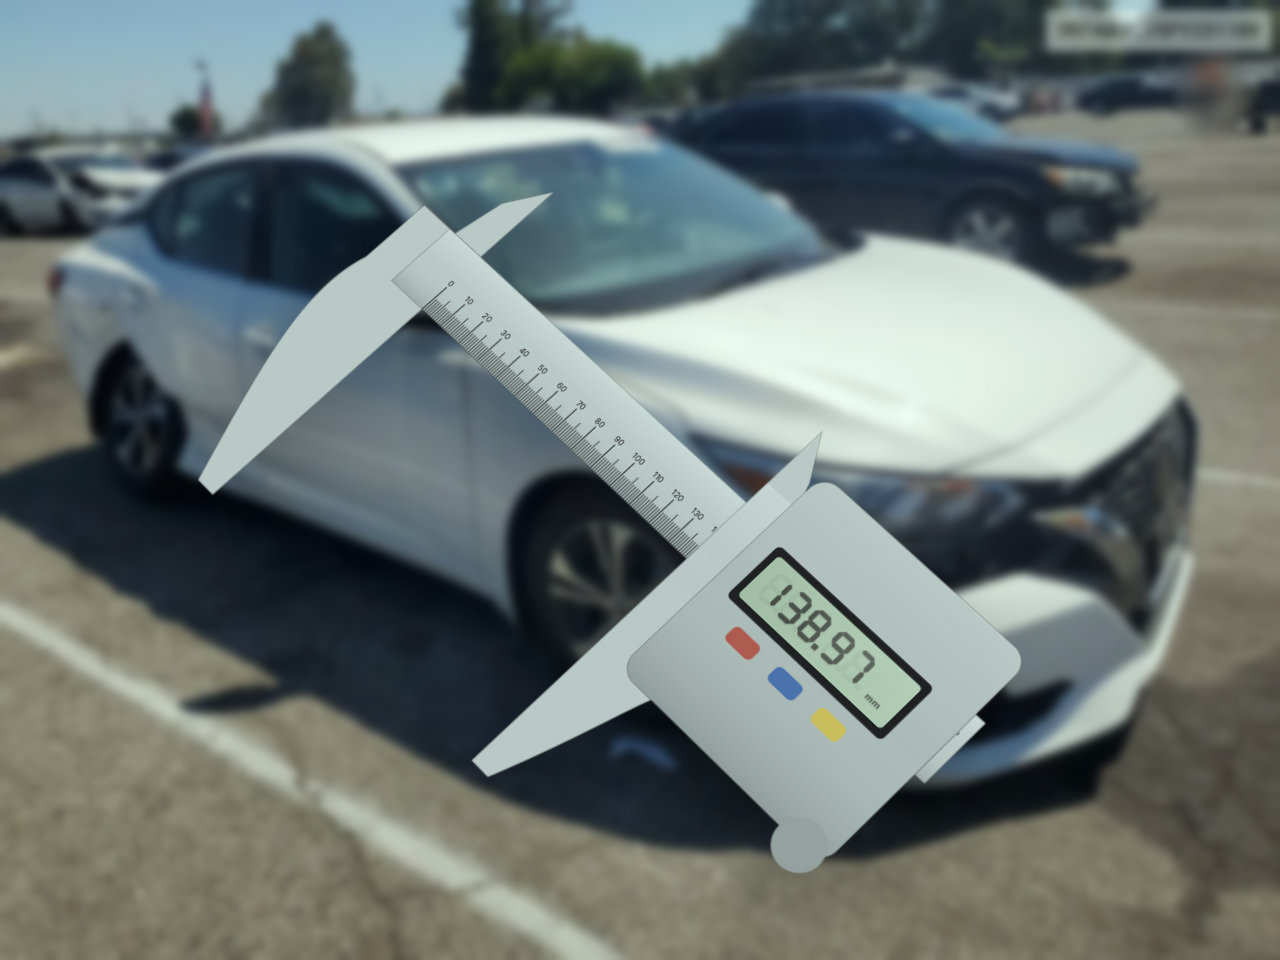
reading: 138.97 mm
